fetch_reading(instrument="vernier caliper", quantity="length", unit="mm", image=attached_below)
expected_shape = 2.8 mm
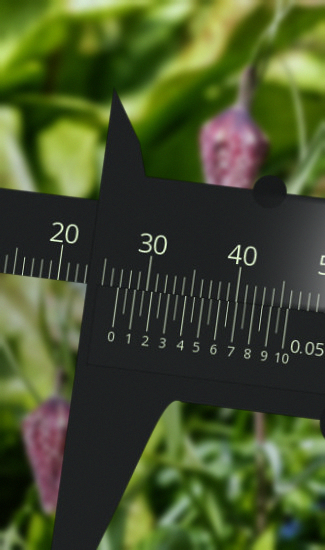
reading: 26.8 mm
